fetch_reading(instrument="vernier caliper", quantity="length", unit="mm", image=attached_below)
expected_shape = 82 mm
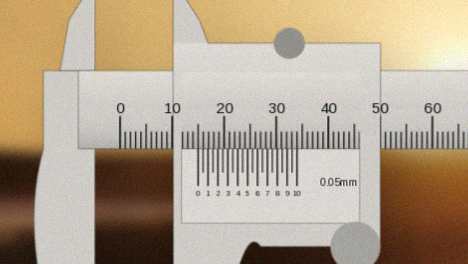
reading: 15.0 mm
